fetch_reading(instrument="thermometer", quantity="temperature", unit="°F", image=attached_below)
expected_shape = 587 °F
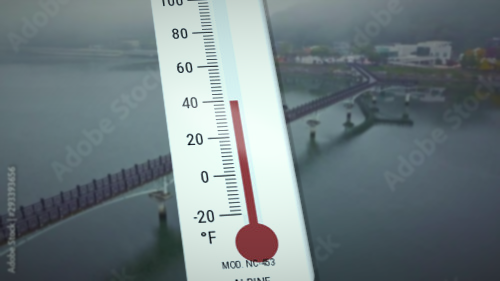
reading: 40 °F
